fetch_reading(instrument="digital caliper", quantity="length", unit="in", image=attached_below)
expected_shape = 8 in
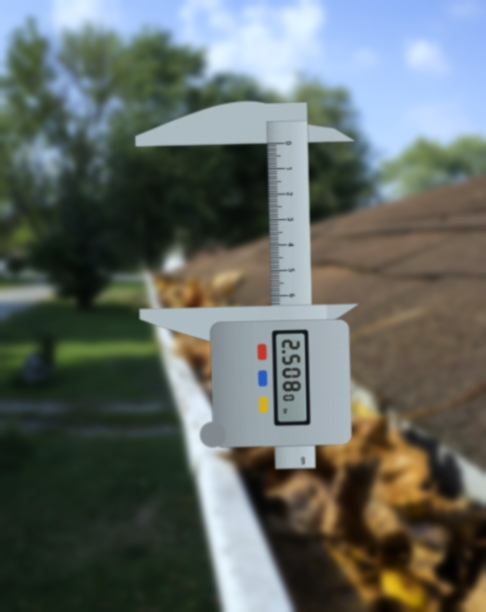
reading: 2.5080 in
